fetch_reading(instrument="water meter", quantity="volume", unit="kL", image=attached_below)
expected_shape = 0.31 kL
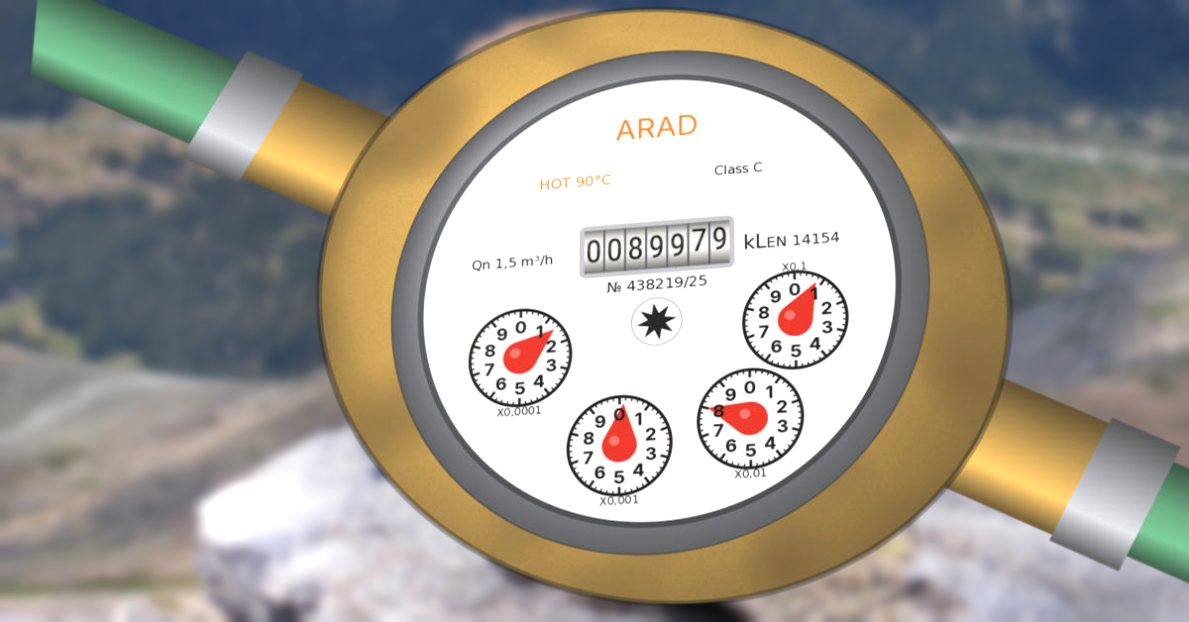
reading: 89979.0801 kL
